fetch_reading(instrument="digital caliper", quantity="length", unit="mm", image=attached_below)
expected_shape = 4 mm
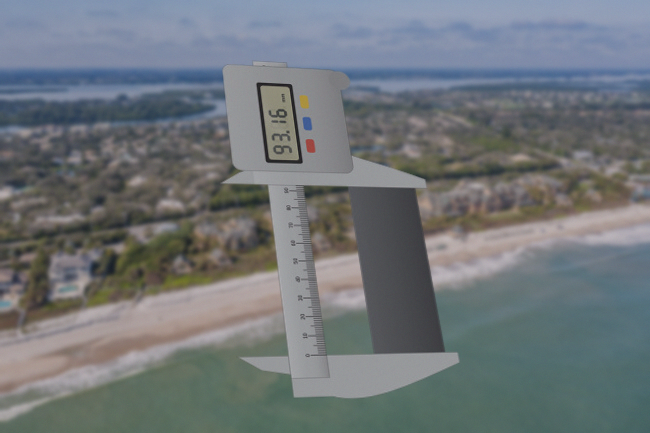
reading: 93.16 mm
